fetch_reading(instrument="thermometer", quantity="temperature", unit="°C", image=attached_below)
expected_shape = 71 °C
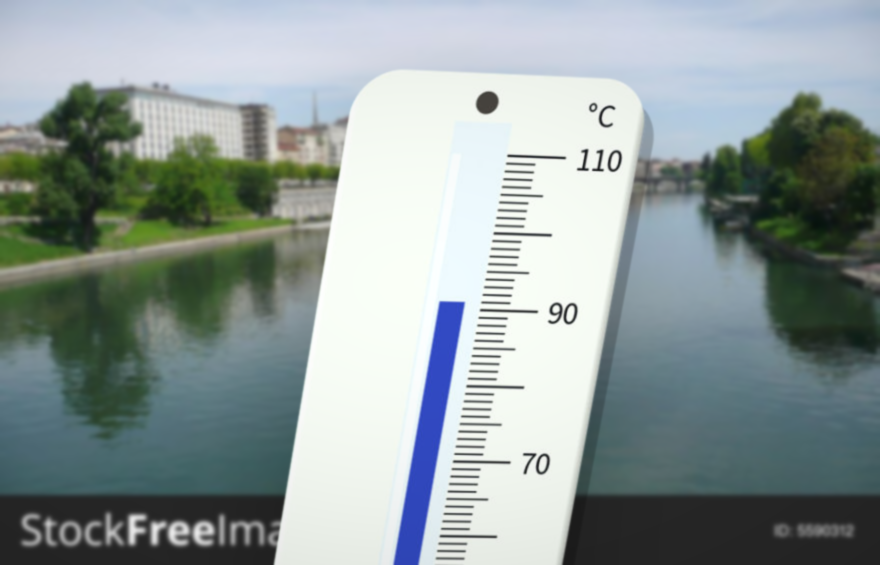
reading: 91 °C
